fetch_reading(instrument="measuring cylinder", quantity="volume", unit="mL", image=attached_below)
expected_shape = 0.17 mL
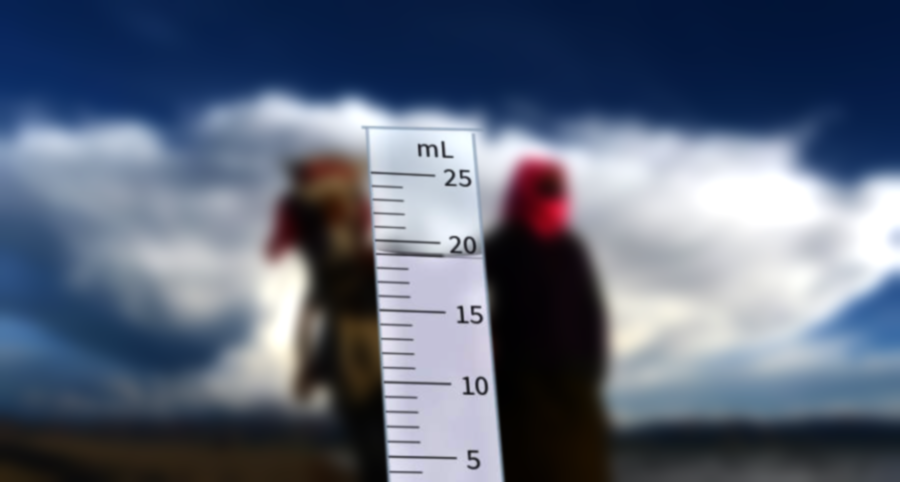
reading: 19 mL
